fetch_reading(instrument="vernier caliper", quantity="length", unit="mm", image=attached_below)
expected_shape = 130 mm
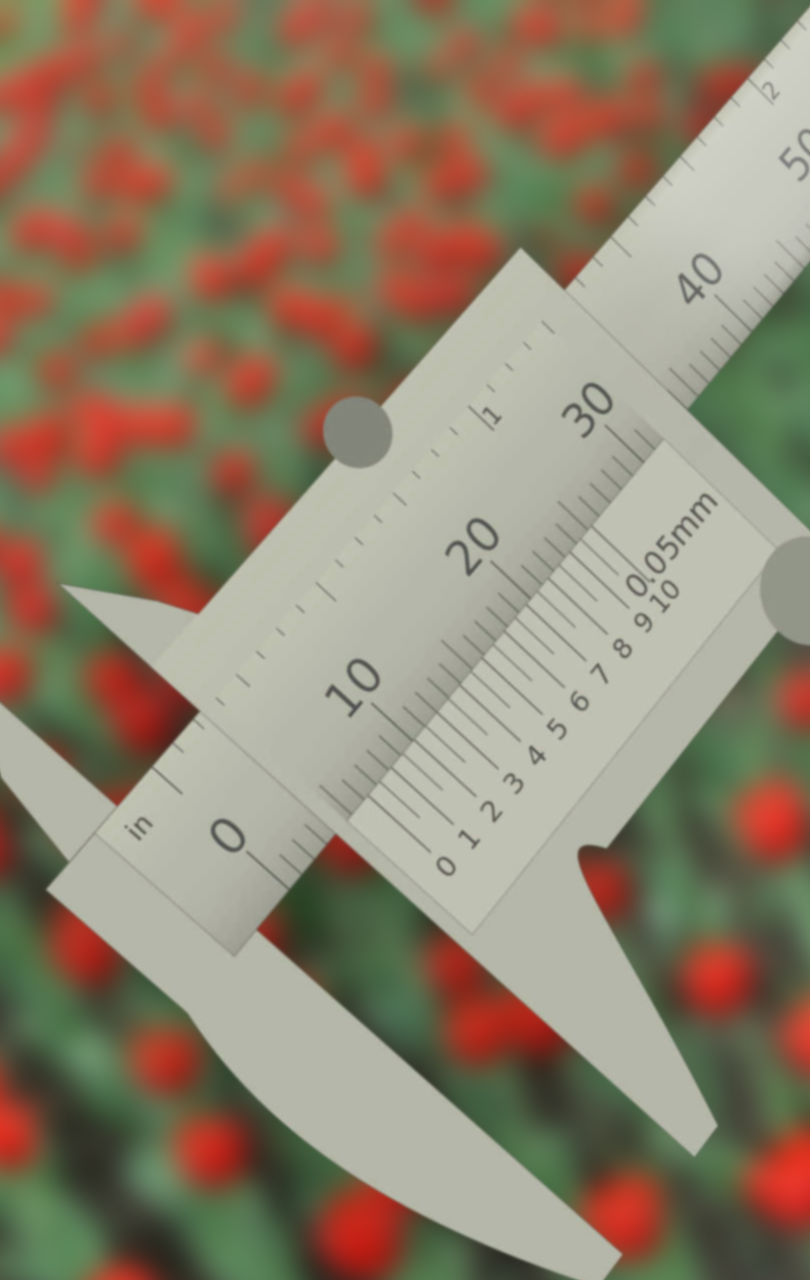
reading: 6.3 mm
